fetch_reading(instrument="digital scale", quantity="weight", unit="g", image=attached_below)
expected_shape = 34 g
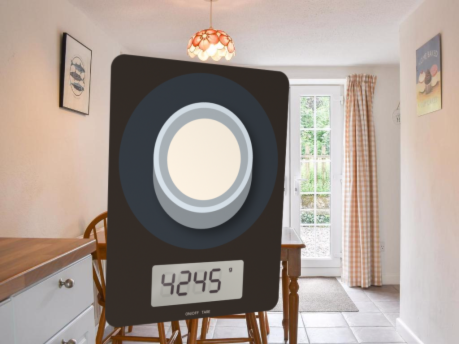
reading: 4245 g
